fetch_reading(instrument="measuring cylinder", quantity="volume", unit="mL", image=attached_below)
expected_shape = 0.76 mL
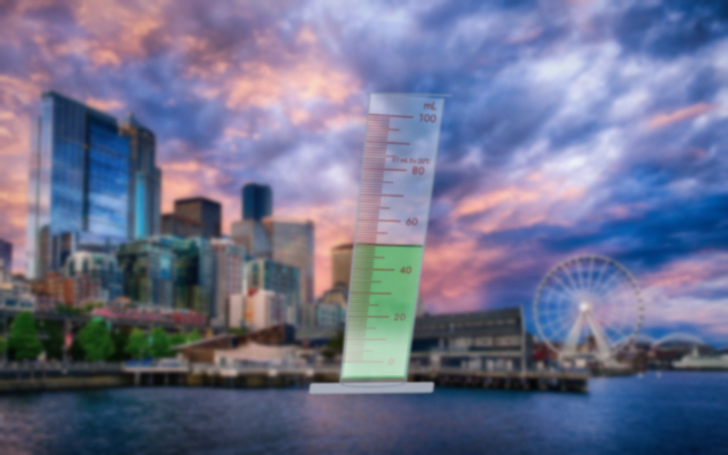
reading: 50 mL
